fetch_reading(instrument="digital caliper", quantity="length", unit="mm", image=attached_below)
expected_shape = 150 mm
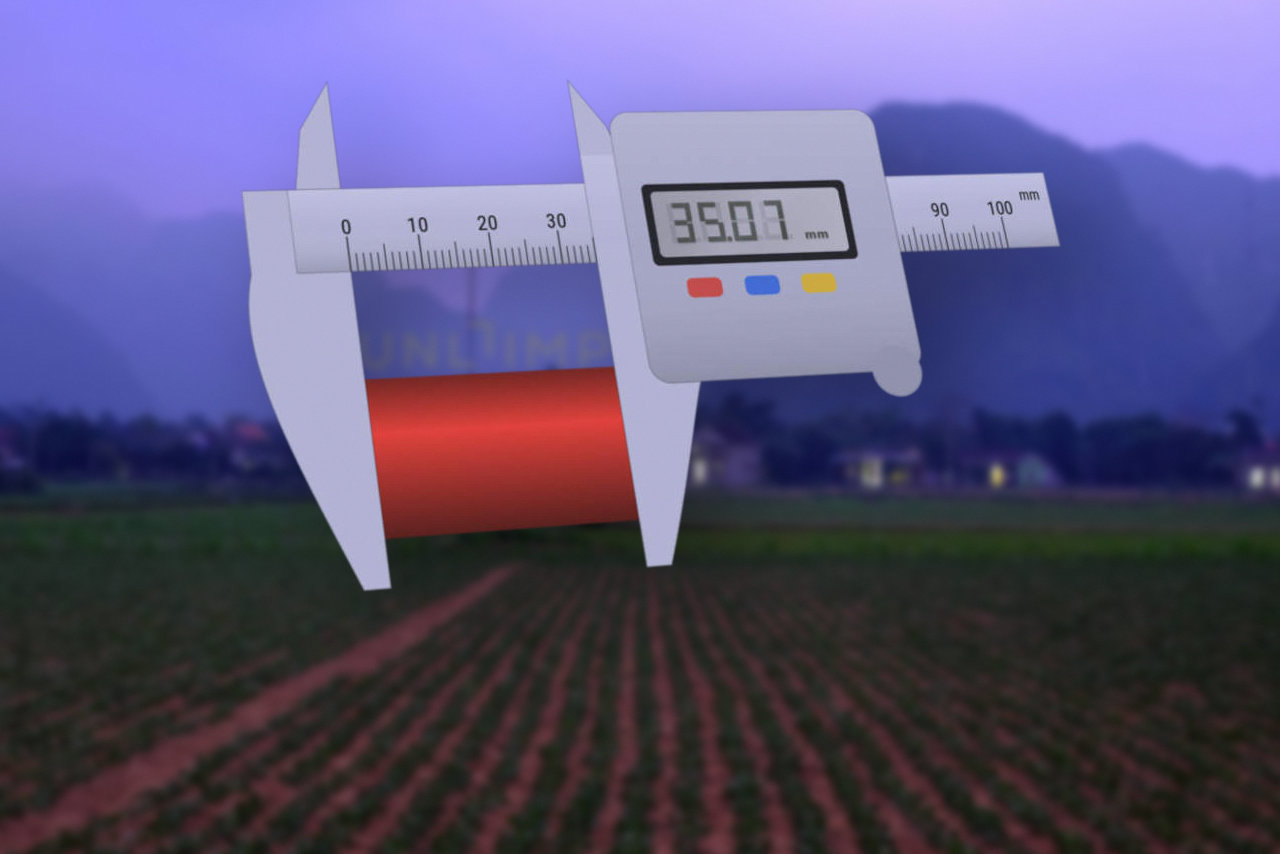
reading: 35.07 mm
